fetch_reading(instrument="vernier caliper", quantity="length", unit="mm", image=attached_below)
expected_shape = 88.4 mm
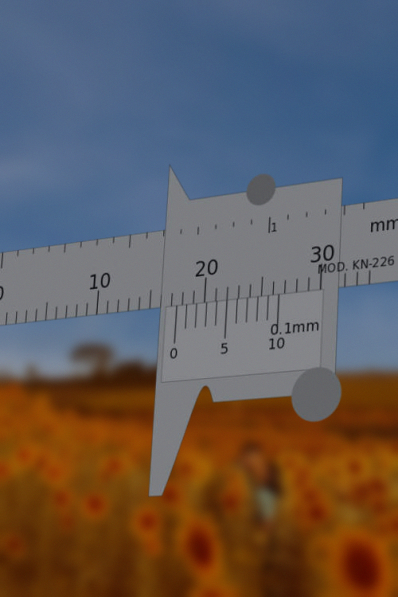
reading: 17.5 mm
